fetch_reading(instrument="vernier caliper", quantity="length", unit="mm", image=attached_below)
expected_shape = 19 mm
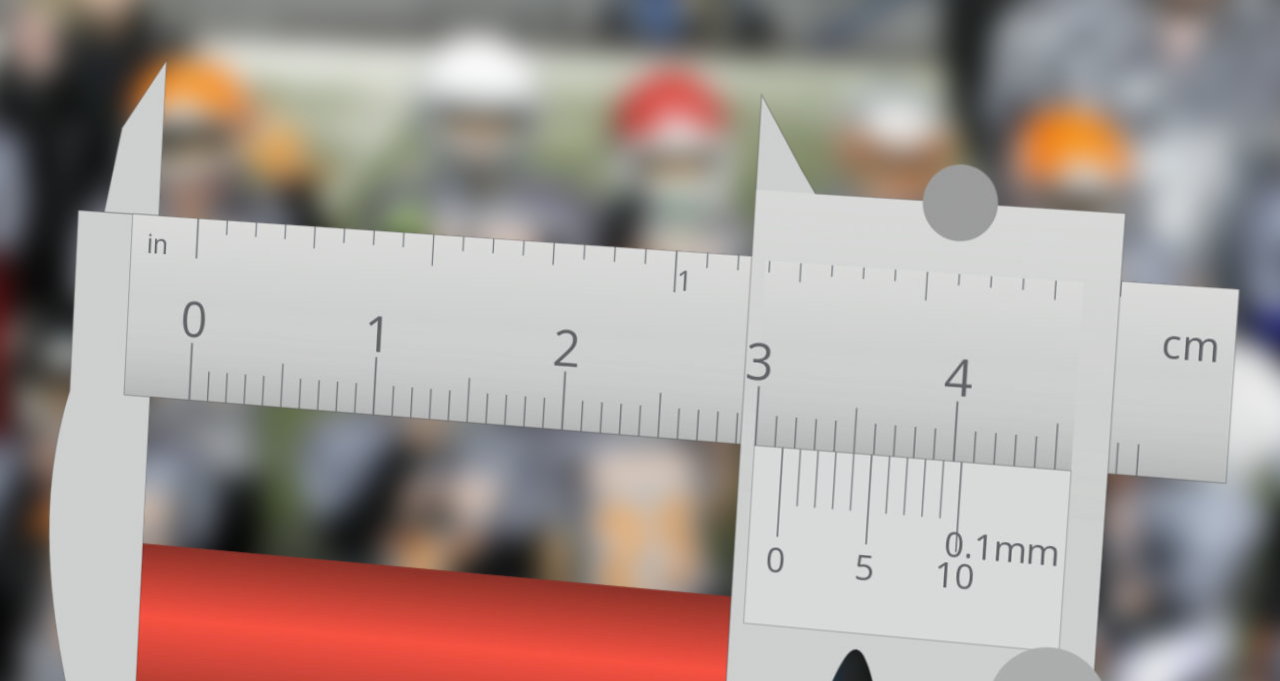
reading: 31.4 mm
